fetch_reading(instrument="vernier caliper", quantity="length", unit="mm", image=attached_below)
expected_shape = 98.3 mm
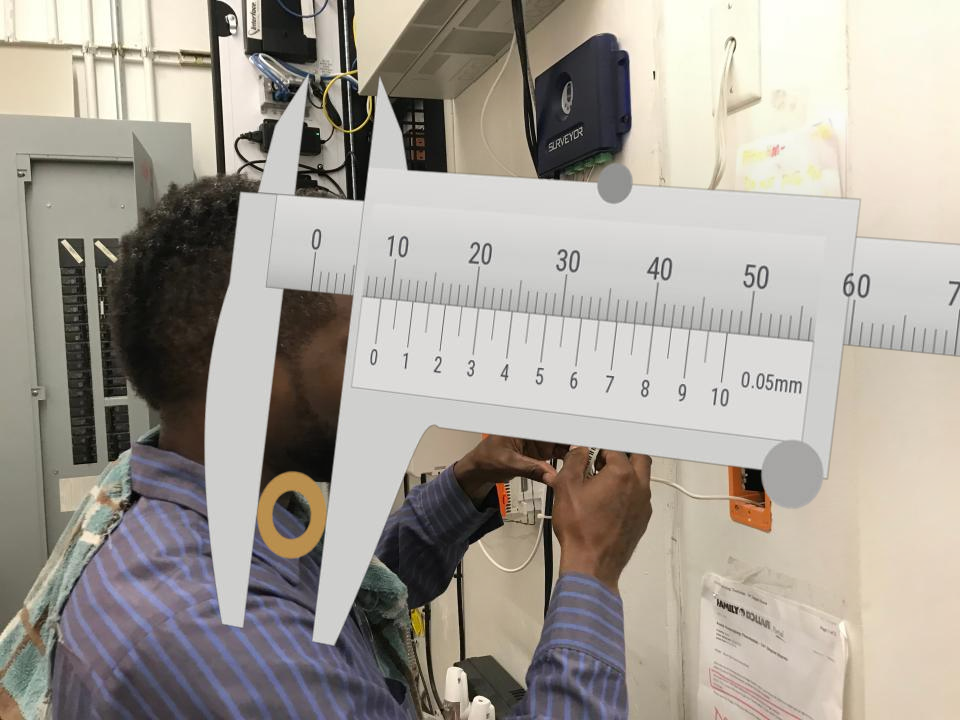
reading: 8.8 mm
